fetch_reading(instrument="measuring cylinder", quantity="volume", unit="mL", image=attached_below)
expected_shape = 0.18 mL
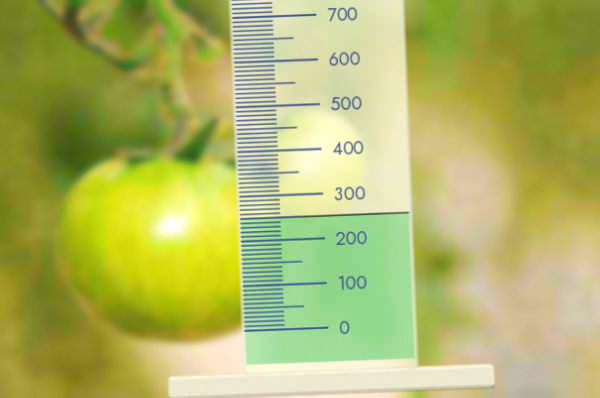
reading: 250 mL
